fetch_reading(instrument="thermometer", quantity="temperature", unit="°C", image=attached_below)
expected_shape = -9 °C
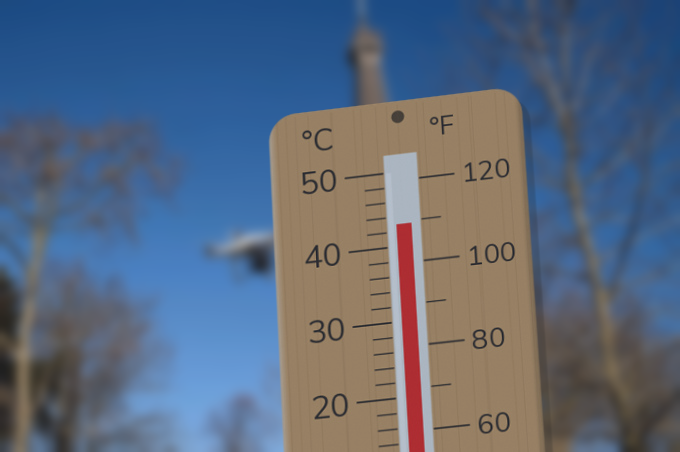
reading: 43 °C
